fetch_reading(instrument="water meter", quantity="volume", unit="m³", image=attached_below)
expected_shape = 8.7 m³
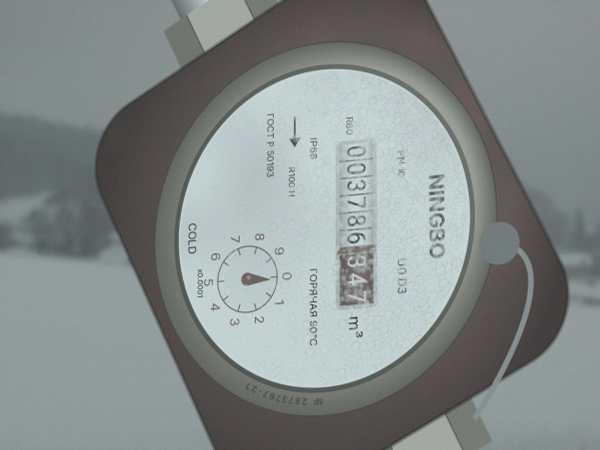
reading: 3786.3470 m³
